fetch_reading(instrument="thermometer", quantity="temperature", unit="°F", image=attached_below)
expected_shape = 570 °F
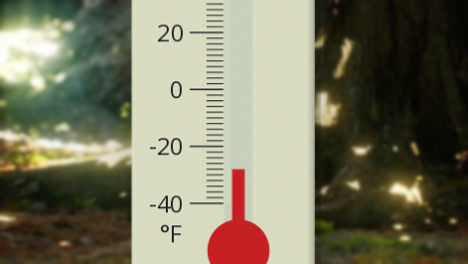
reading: -28 °F
